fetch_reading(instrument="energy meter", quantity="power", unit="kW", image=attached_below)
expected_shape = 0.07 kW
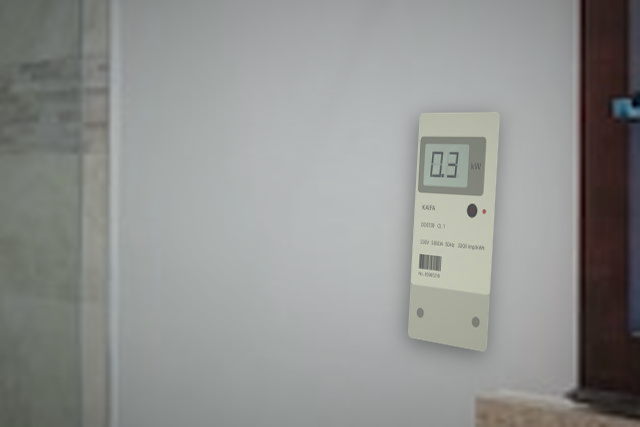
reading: 0.3 kW
